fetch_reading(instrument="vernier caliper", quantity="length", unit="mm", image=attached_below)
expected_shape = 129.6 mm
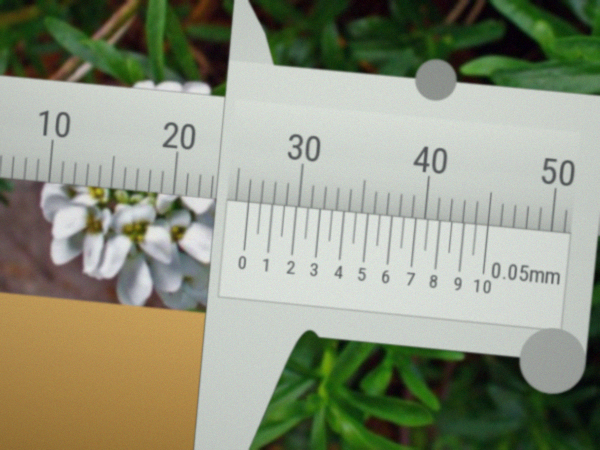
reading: 26.0 mm
